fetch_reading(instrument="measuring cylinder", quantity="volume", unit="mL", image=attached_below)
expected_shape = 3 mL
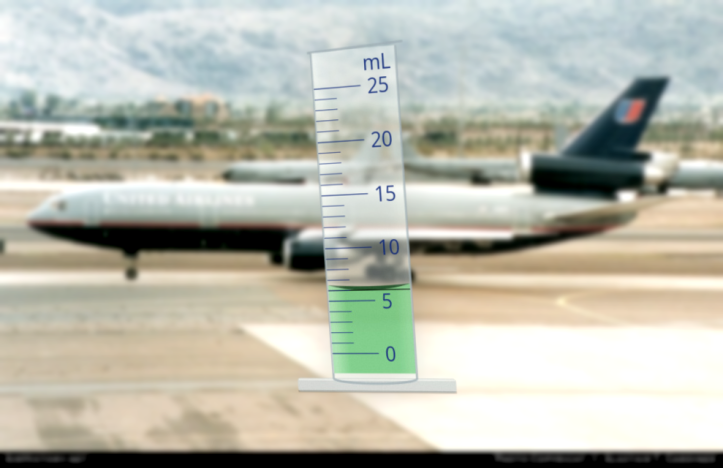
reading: 6 mL
